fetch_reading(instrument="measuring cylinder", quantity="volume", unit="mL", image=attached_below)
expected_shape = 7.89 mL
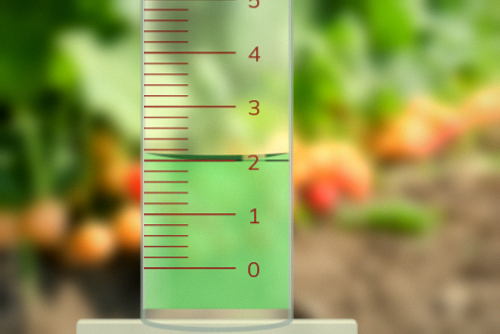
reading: 2 mL
